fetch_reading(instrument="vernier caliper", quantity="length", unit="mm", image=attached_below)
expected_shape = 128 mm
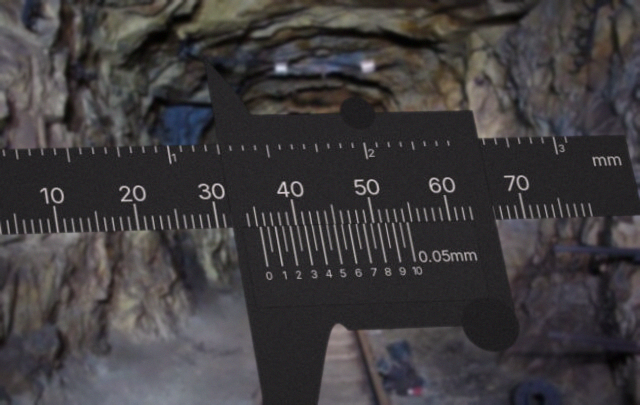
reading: 35.4 mm
